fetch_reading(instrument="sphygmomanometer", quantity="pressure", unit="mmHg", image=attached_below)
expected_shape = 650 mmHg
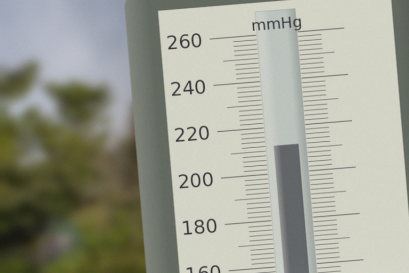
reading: 212 mmHg
